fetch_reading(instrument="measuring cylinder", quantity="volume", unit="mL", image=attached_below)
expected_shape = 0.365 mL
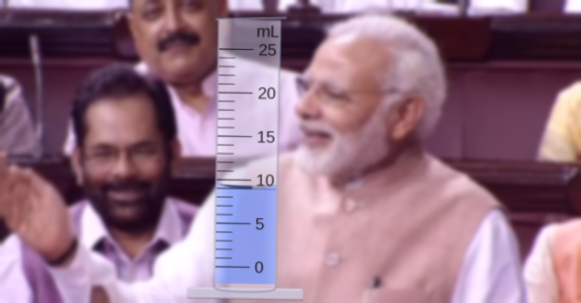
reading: 9 mL
